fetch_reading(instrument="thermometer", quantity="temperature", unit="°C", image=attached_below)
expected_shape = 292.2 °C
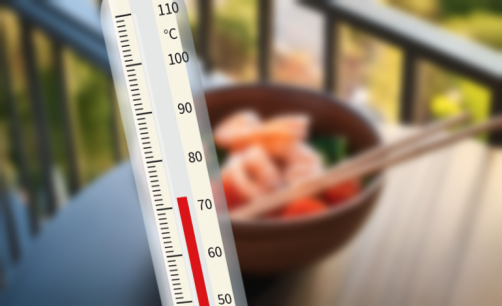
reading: 72 °C
